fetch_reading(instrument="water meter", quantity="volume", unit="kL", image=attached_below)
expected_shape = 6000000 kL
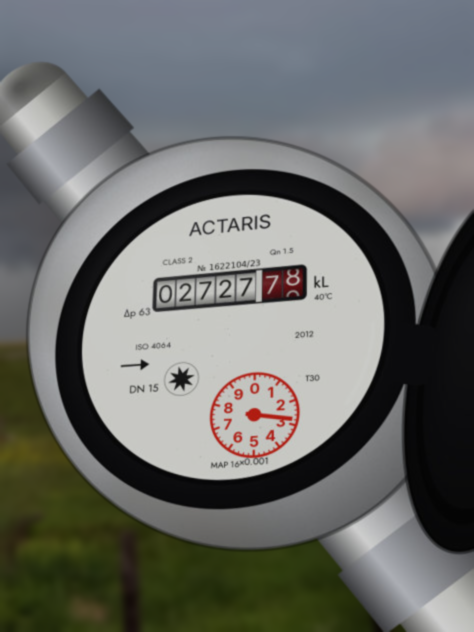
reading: 2727.782 kL
